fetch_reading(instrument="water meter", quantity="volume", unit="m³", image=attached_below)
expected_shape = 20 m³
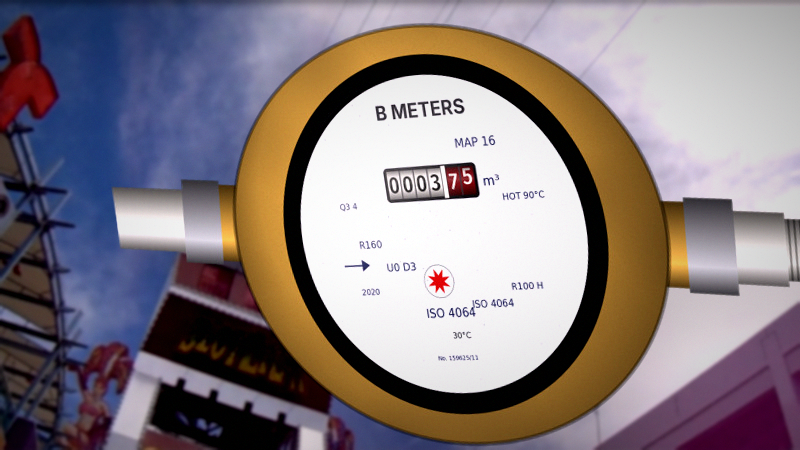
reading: 3.75 m³
